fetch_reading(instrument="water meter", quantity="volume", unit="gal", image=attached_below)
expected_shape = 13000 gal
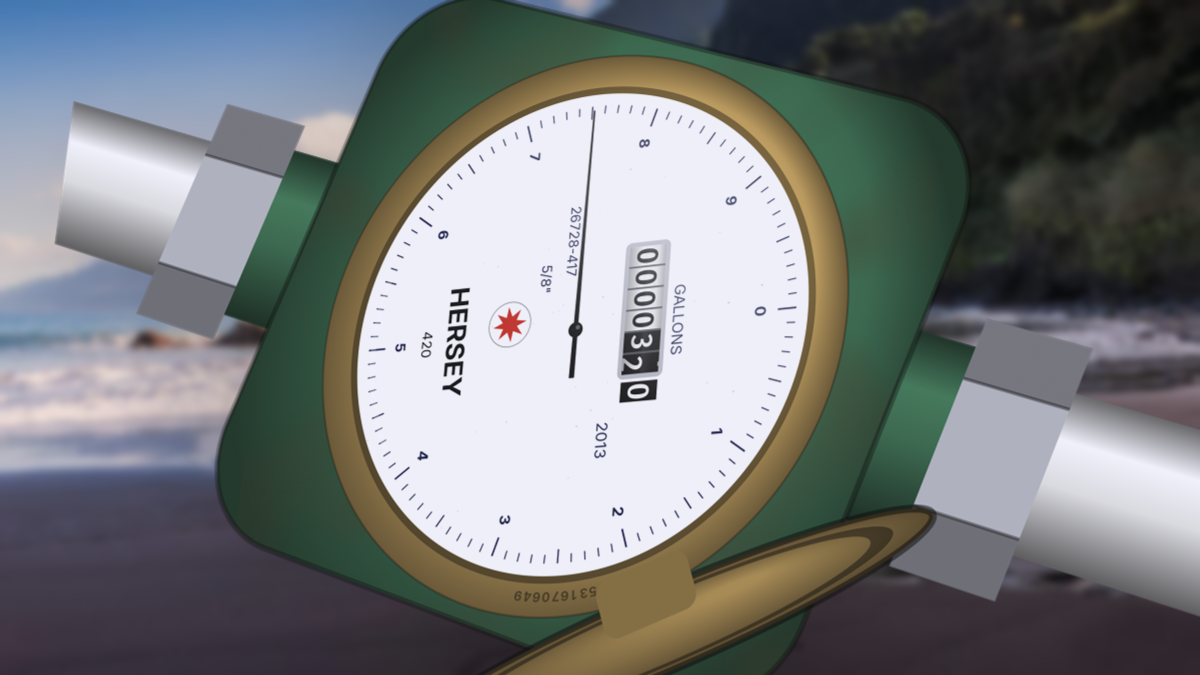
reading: 317.5 gal
